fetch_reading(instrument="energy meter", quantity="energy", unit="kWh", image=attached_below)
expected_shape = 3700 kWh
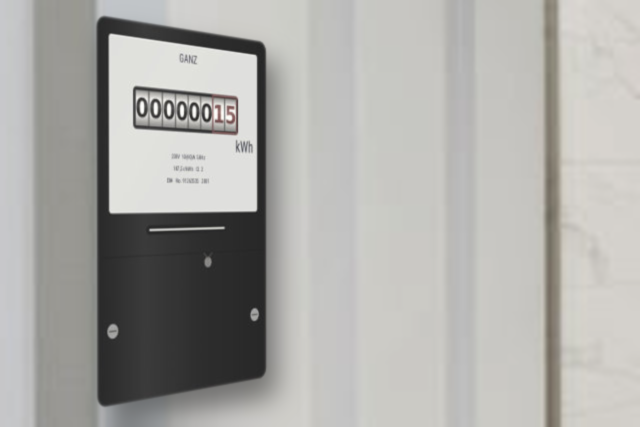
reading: 0.15 kWh
